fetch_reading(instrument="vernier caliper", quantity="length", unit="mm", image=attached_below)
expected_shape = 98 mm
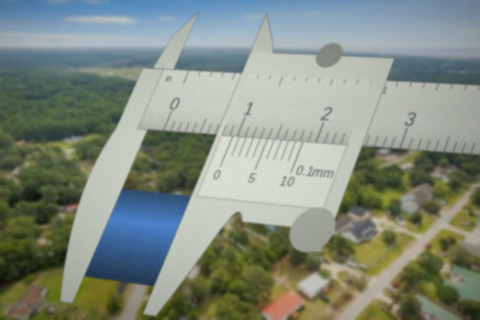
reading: 9.4 mm
